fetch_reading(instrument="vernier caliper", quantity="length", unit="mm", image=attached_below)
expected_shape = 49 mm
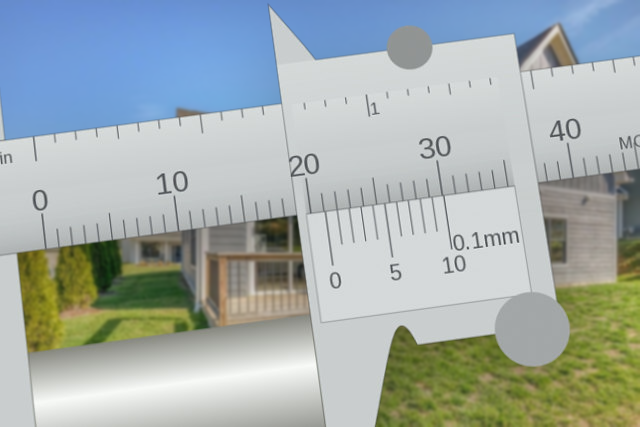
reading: 21.1 mm
